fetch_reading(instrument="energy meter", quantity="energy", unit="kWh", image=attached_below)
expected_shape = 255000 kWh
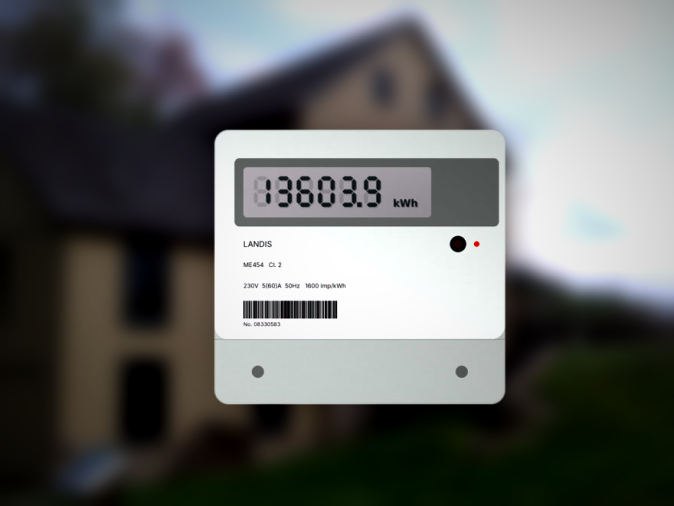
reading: 13603.9 kWh
